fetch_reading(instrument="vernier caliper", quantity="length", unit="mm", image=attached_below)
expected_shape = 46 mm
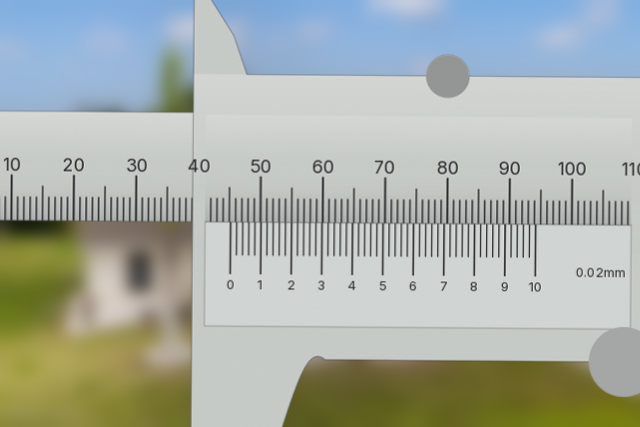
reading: 45.2 mm
